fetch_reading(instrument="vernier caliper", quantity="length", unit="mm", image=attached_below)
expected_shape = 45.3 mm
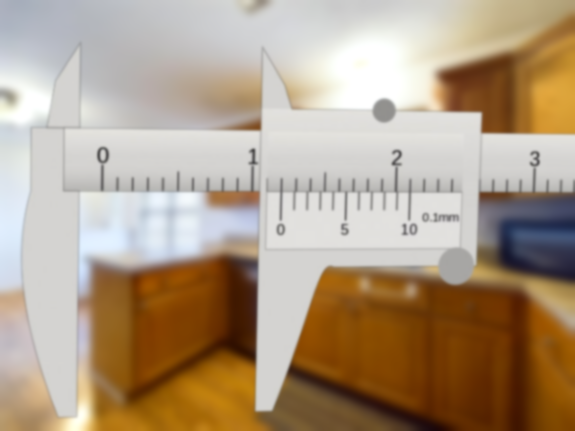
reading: 12.0 mm
